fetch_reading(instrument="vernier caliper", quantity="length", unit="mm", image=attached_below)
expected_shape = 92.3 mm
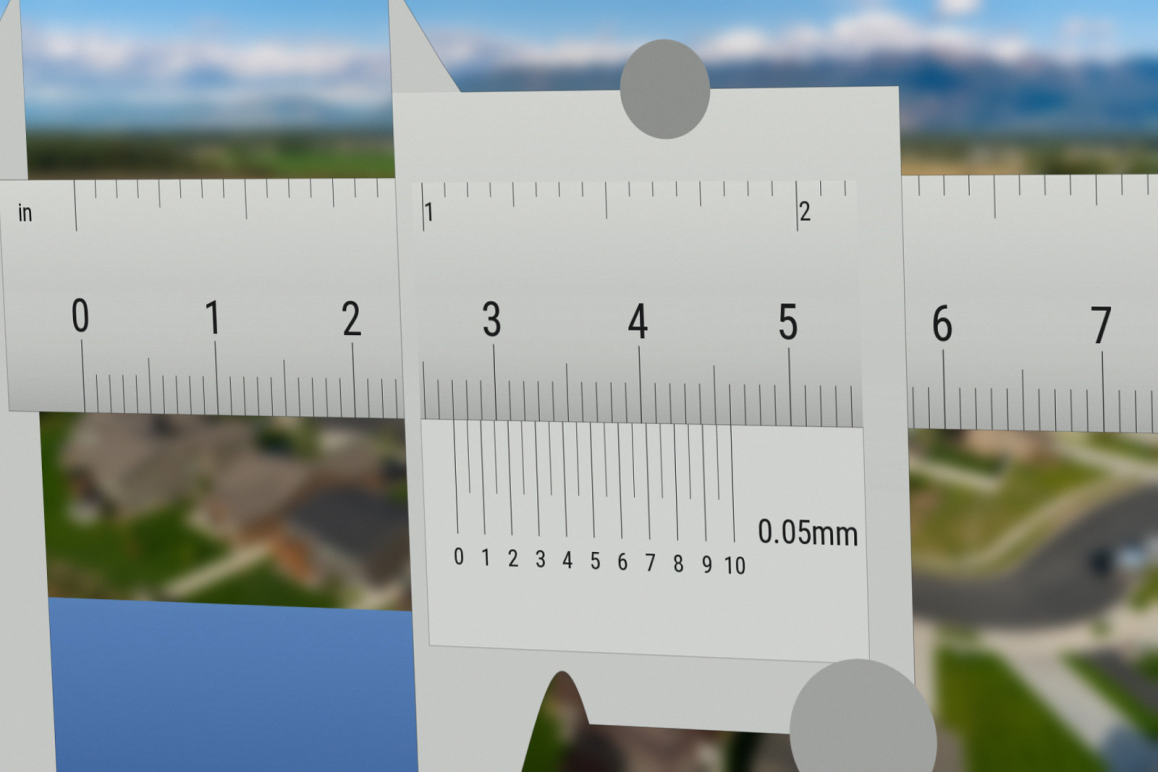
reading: 27.0 mm
